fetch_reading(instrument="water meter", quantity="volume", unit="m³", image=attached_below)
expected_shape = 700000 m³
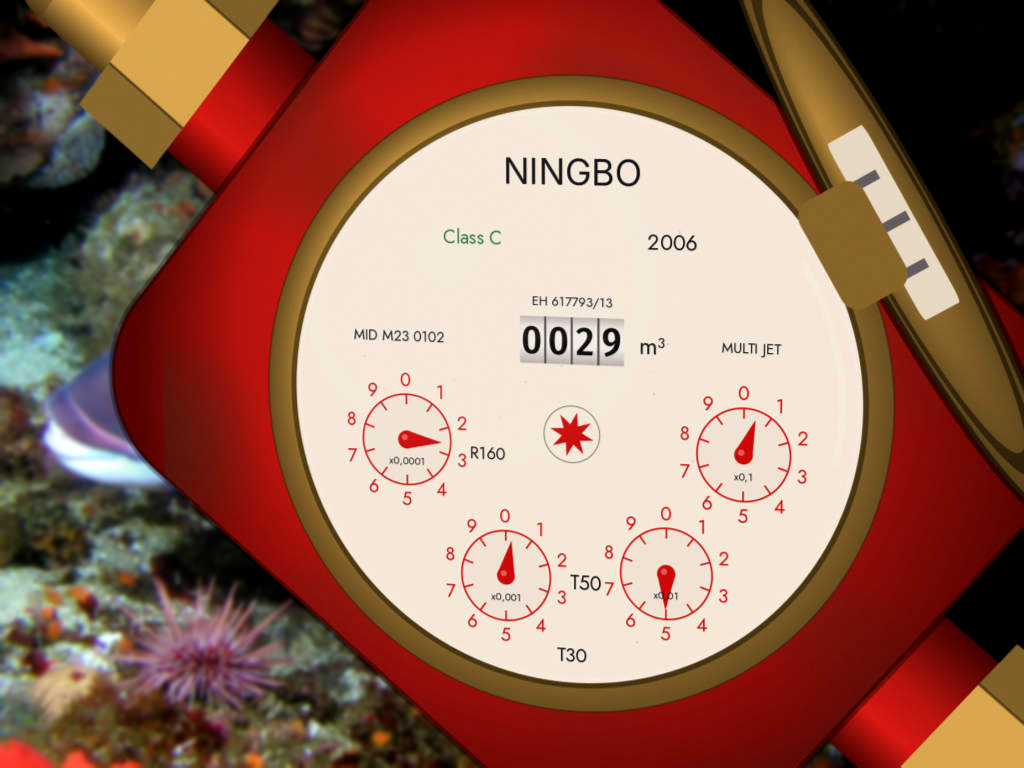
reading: 29.0502 m³
